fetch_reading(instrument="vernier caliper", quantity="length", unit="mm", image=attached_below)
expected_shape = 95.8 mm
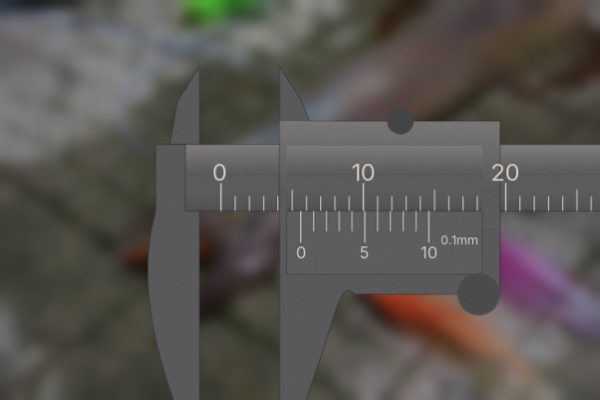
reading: 5.6 mm
